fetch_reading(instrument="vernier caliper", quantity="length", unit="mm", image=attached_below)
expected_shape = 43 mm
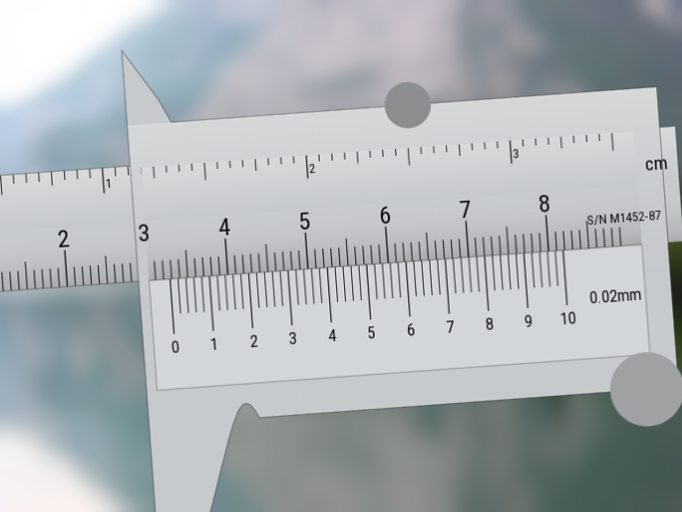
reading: 32.8 mm
